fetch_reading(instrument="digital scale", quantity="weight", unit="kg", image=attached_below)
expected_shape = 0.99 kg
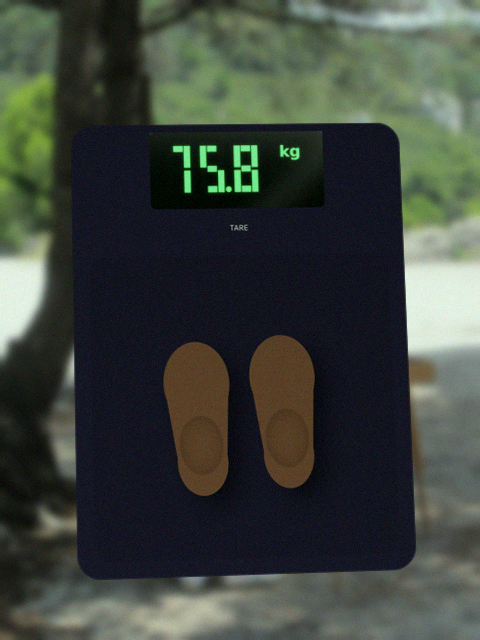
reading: 75.8 kg
